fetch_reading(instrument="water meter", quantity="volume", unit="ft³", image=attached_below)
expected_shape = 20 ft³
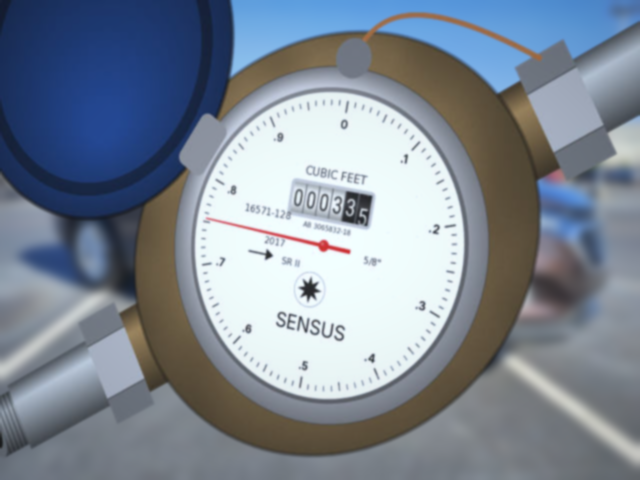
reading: 334.75 ft³
